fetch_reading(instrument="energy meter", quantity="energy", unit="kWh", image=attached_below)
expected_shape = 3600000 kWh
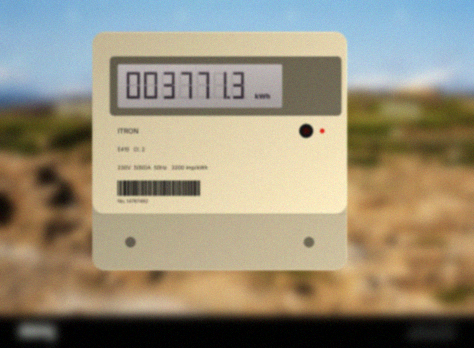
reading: 3771.3 kWh
